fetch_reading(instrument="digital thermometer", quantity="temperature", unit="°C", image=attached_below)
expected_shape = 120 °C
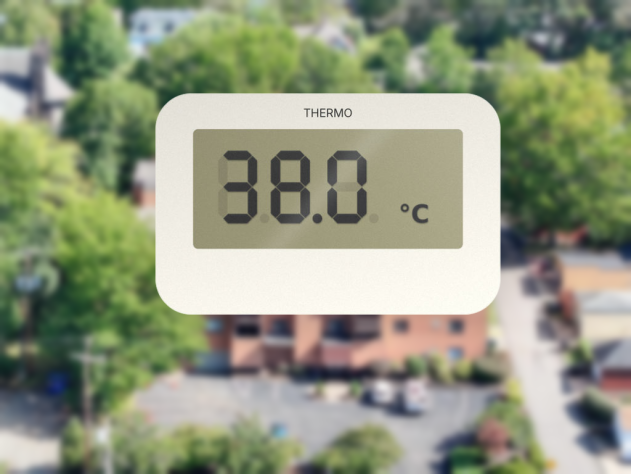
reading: 38.0 °C
